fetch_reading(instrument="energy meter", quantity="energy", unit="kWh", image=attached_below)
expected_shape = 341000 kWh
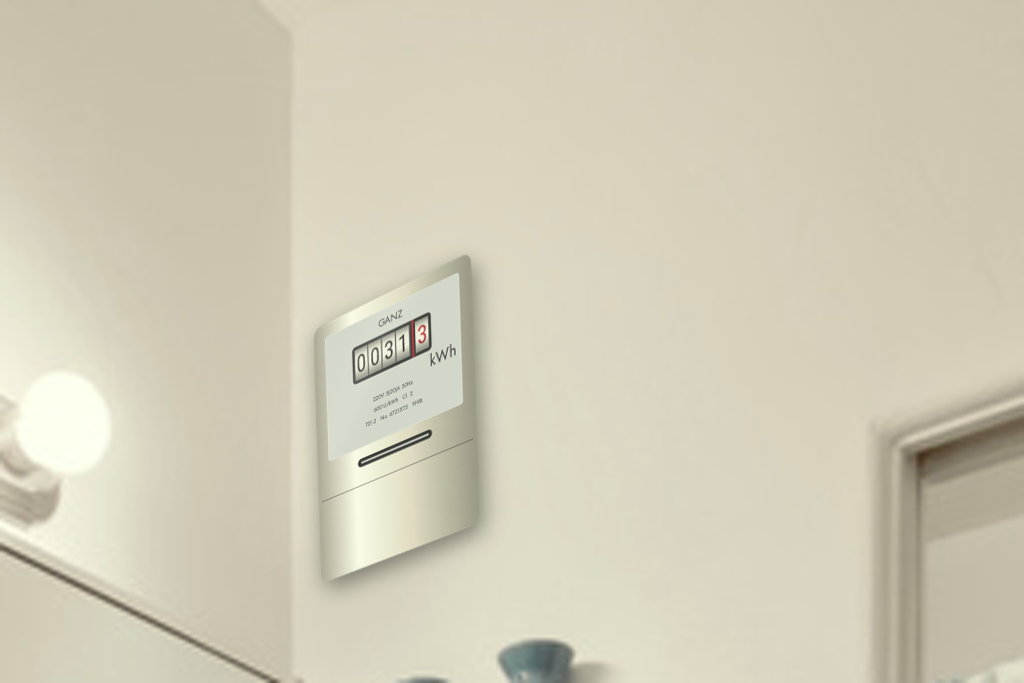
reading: 31.3 kWh
